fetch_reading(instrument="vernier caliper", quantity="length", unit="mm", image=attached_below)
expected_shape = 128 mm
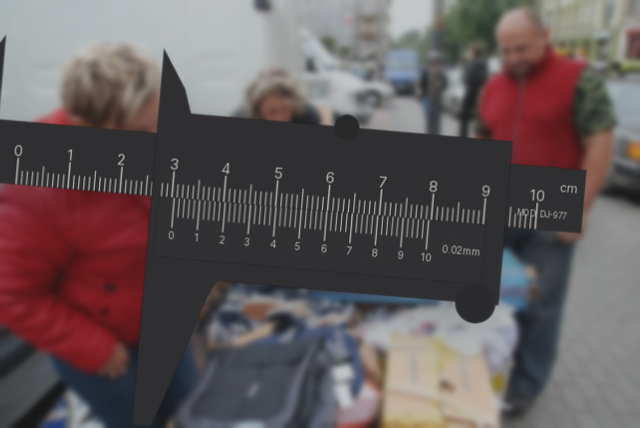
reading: 30.5 mm
